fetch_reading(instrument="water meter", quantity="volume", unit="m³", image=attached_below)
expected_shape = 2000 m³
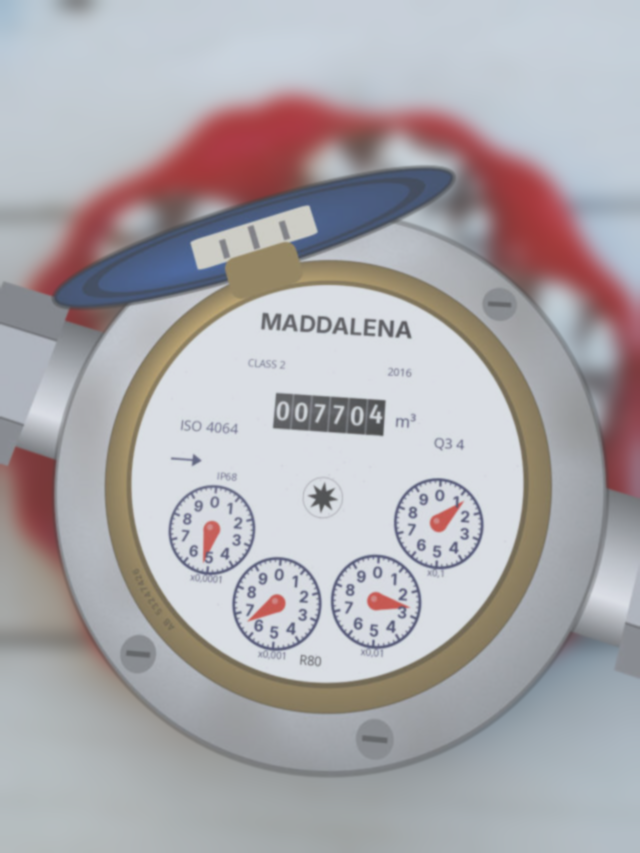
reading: 7704.1265 m³
